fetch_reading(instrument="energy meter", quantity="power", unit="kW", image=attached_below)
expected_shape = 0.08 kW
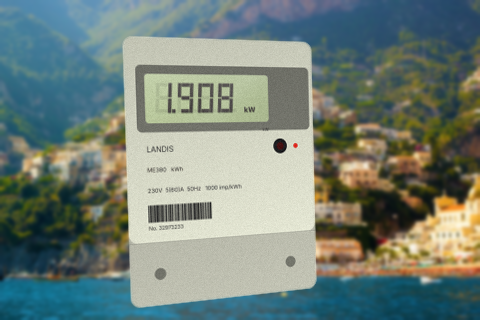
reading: 1.908 kW
